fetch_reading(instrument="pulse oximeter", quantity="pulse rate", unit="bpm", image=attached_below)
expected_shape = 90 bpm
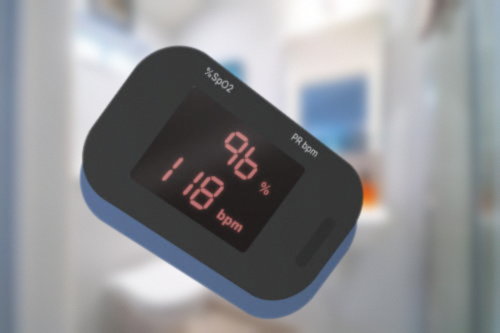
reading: 118 bpm
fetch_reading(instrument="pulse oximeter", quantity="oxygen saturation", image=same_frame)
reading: 96 %
